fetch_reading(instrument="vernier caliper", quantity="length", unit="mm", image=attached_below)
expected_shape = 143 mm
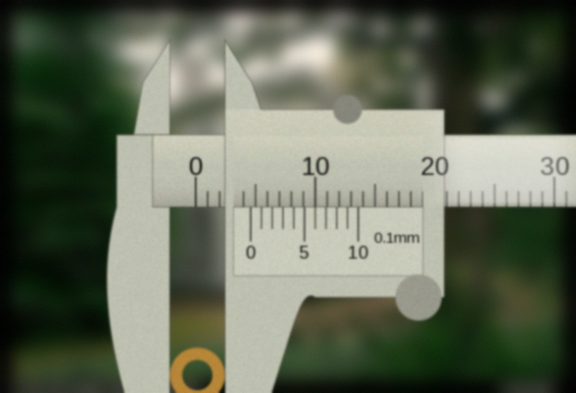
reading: 4.6 mm
